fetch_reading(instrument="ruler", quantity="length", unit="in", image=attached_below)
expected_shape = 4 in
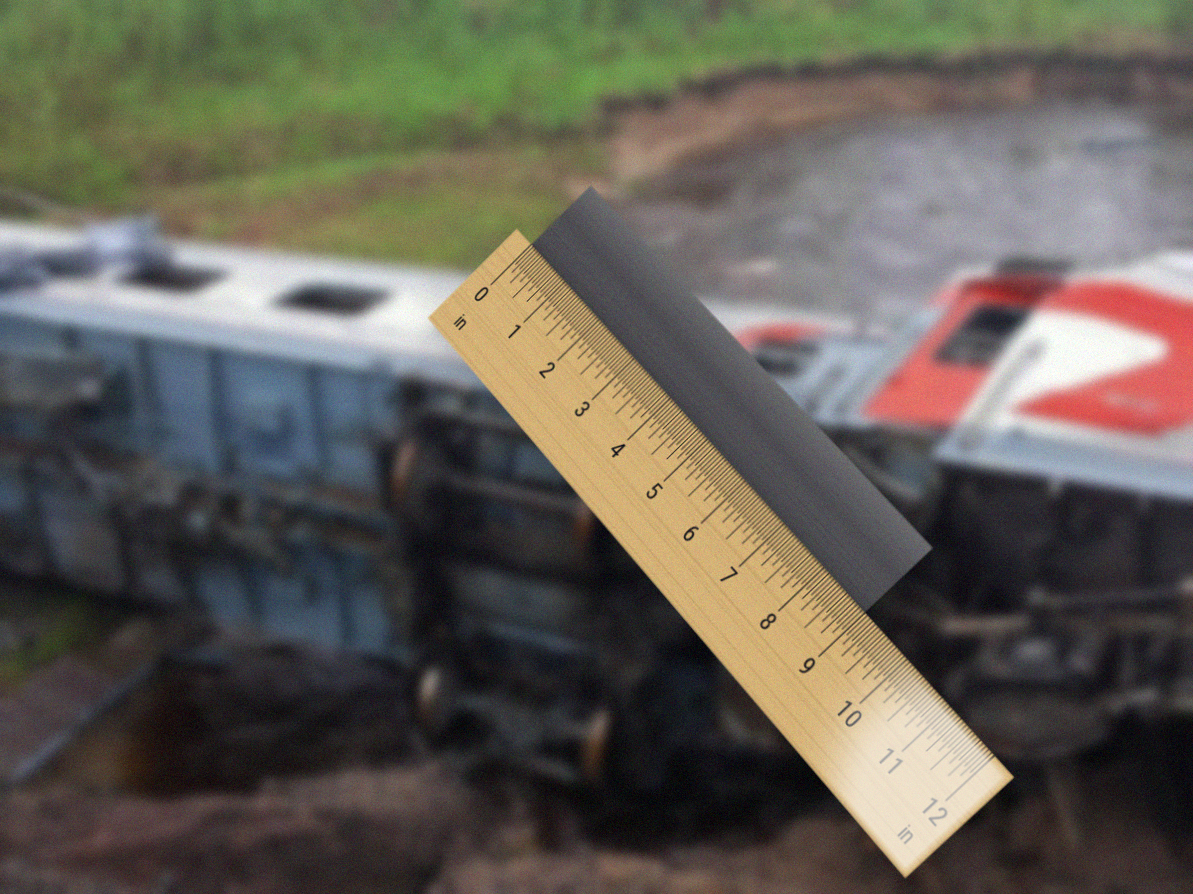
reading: 9 in
